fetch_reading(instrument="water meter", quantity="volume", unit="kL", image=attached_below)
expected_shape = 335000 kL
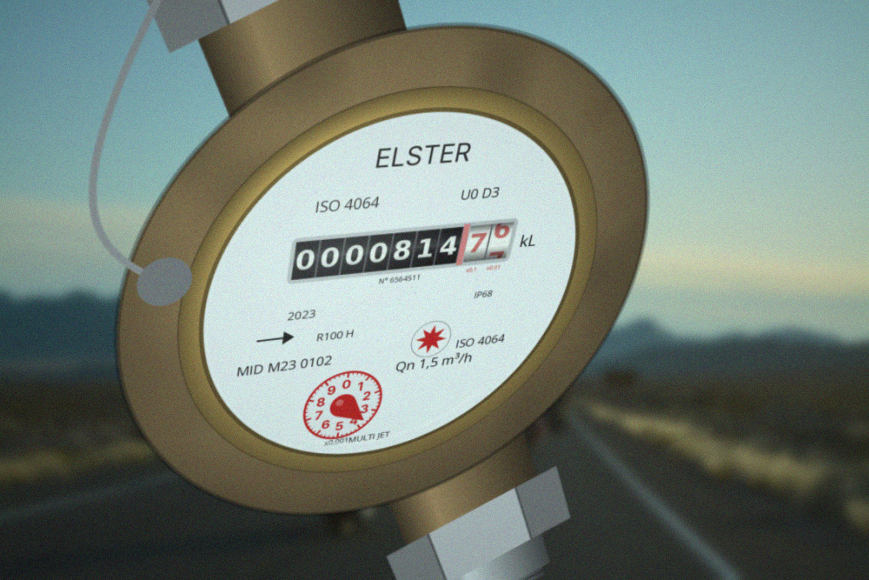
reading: 814.763 kL
